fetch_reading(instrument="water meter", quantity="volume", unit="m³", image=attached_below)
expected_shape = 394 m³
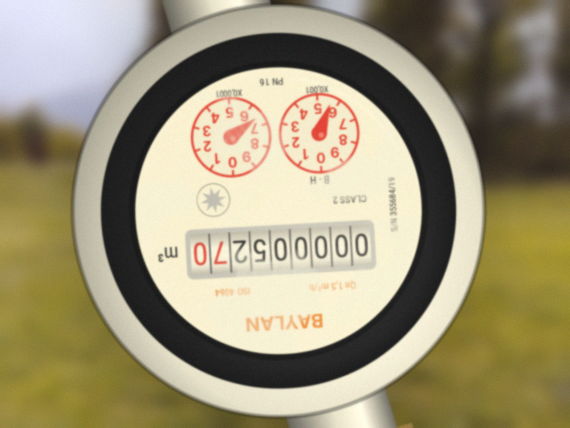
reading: 52.7056 m³
